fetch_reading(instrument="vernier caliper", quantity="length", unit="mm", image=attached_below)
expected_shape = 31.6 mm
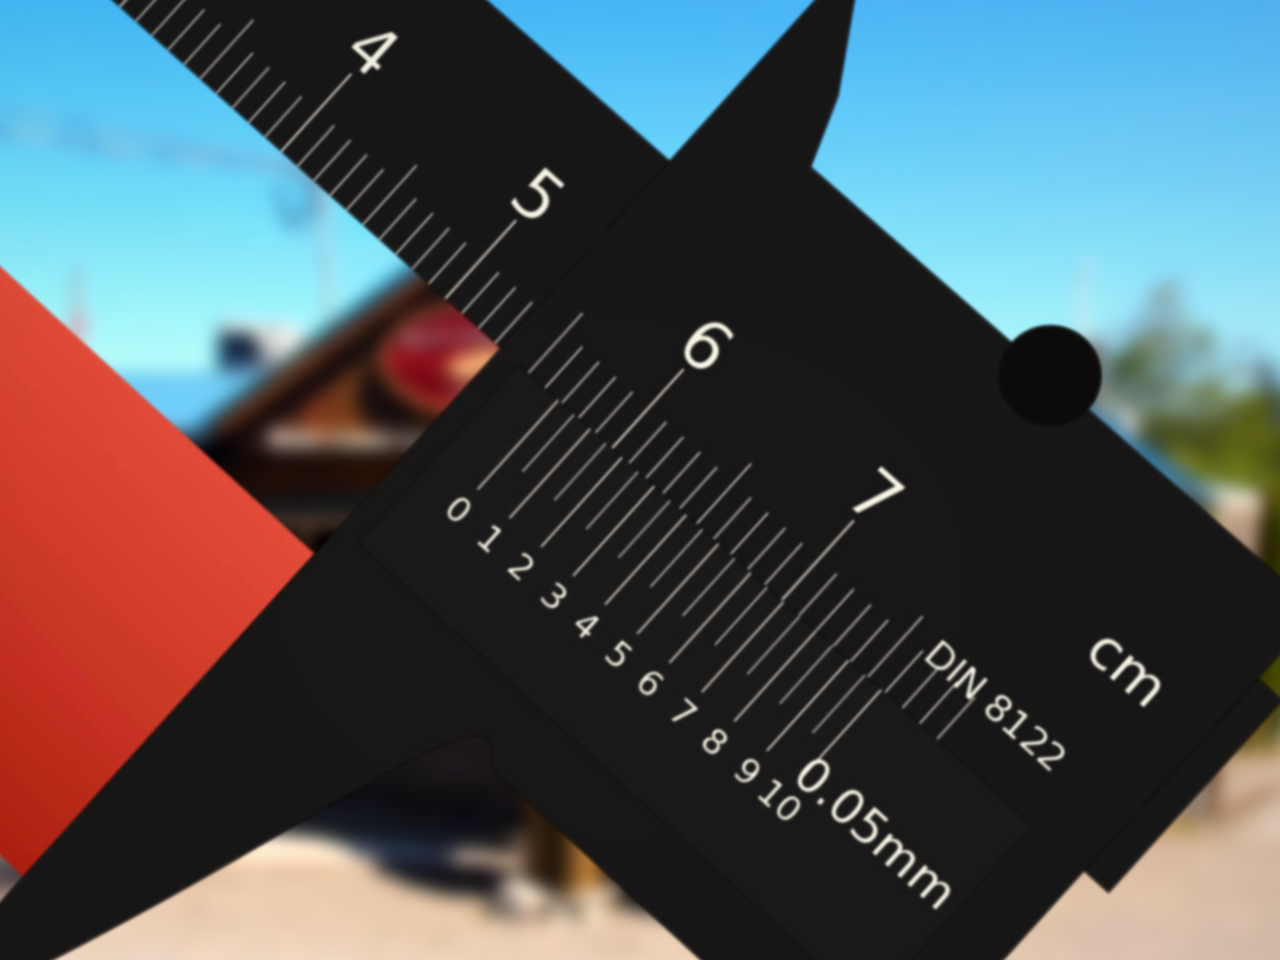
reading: 56.8 mm
